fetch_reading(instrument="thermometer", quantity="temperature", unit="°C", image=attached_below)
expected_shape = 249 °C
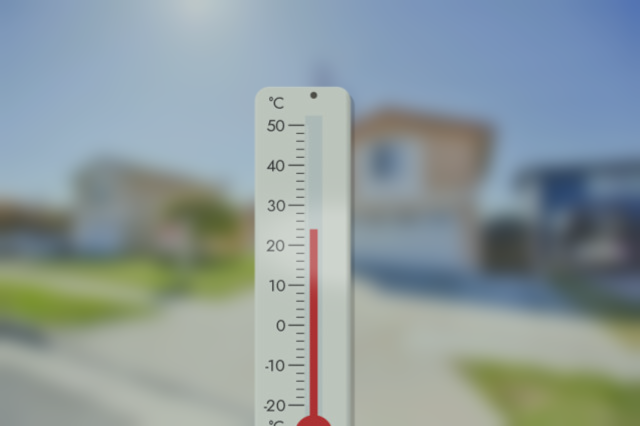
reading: 24 °C
